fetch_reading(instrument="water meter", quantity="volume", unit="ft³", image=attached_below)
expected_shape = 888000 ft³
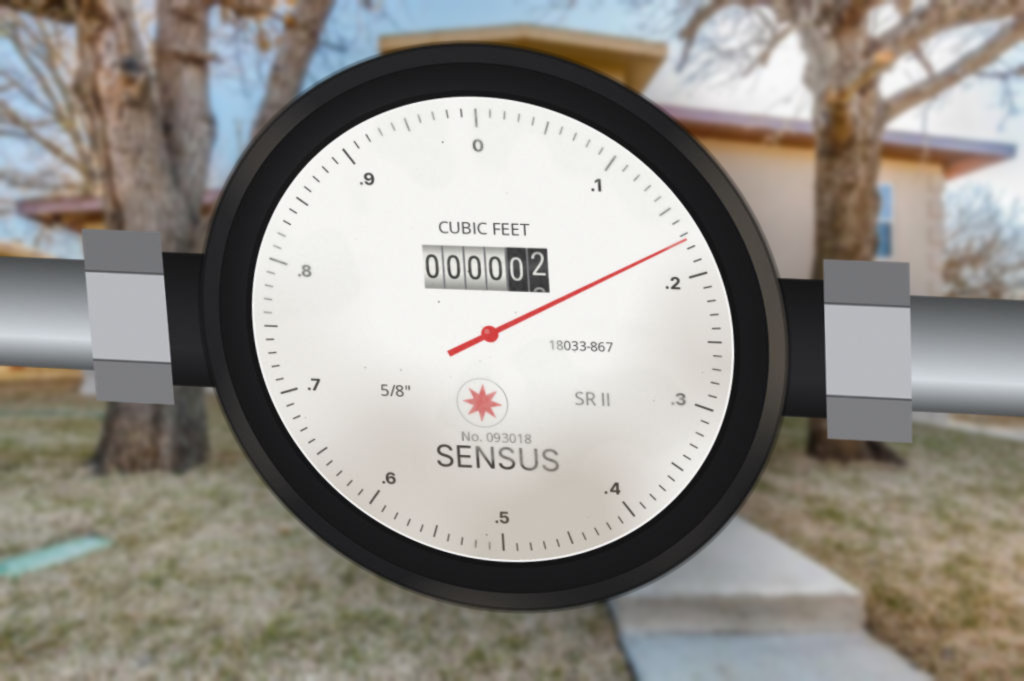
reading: 2.17 ft³
